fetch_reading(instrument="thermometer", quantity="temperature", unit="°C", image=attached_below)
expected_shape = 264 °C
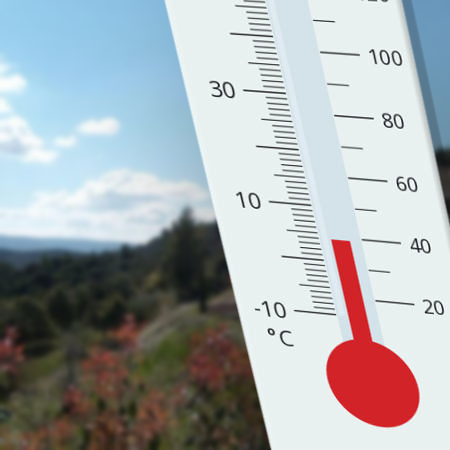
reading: 4 °C
